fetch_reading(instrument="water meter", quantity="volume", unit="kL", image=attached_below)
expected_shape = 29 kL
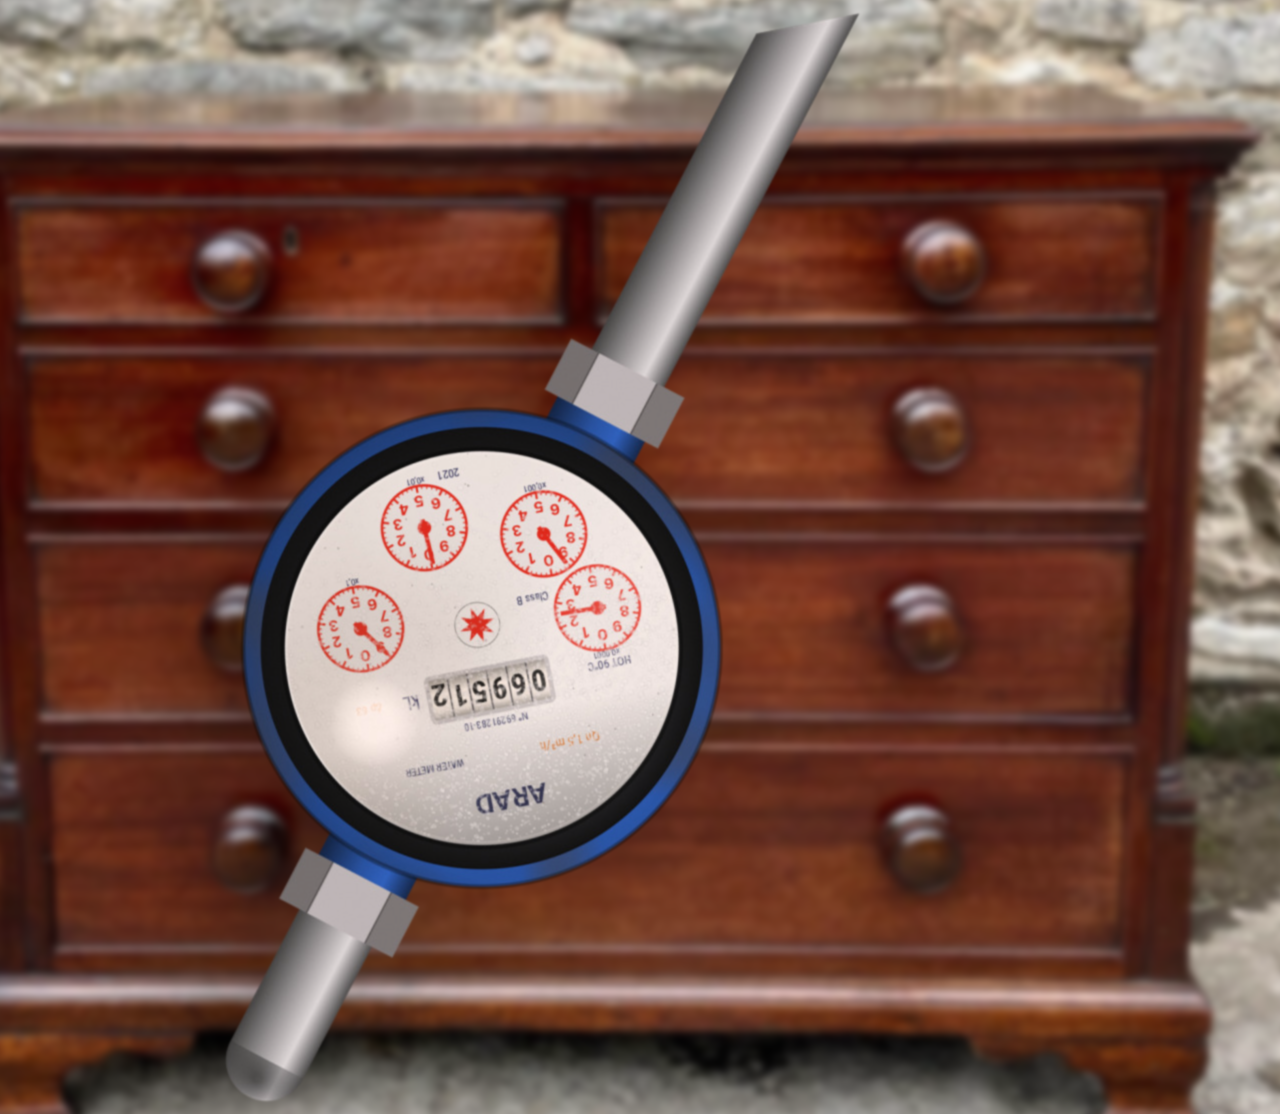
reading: 69511.8992 kL
